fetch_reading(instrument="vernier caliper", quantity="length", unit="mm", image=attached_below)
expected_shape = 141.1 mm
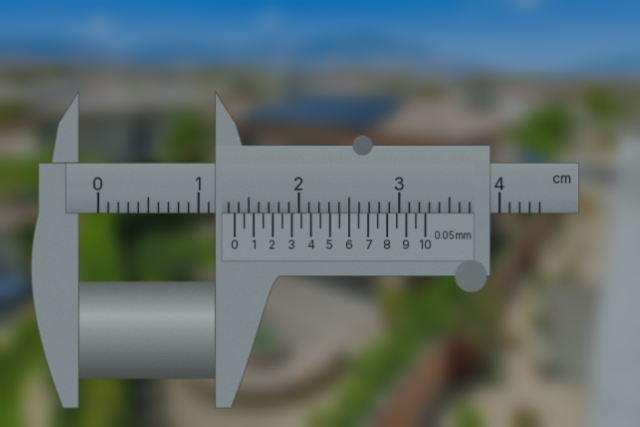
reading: 13.6 mm
